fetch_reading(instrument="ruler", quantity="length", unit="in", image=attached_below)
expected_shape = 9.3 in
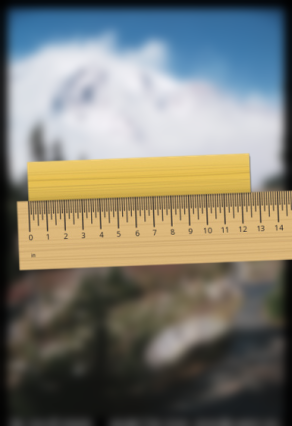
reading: 12.5 in
